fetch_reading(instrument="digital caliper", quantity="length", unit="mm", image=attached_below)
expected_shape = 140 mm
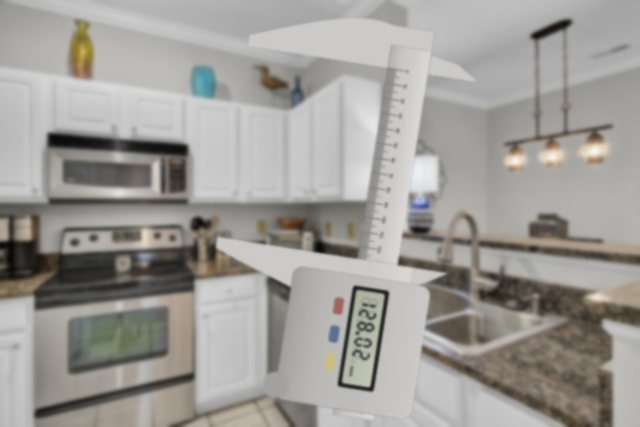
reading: 128.02 mm
